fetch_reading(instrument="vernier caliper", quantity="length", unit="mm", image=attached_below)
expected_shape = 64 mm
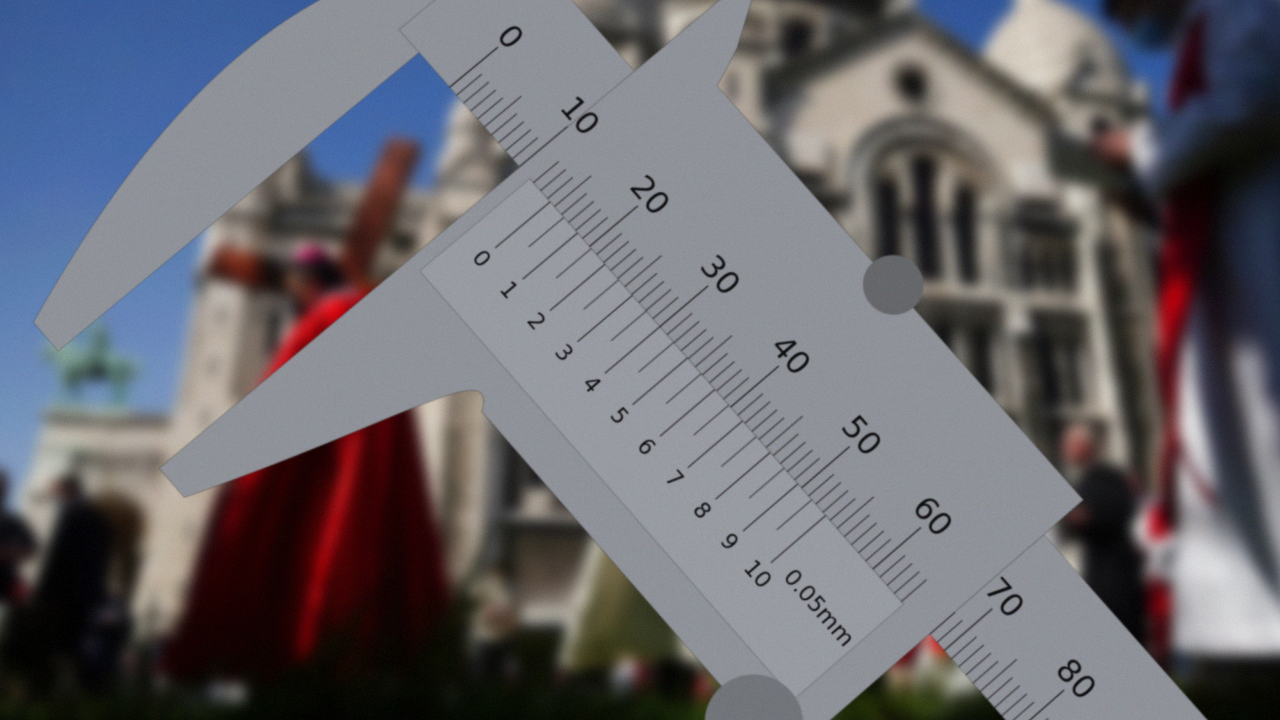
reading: 14.4 mm
